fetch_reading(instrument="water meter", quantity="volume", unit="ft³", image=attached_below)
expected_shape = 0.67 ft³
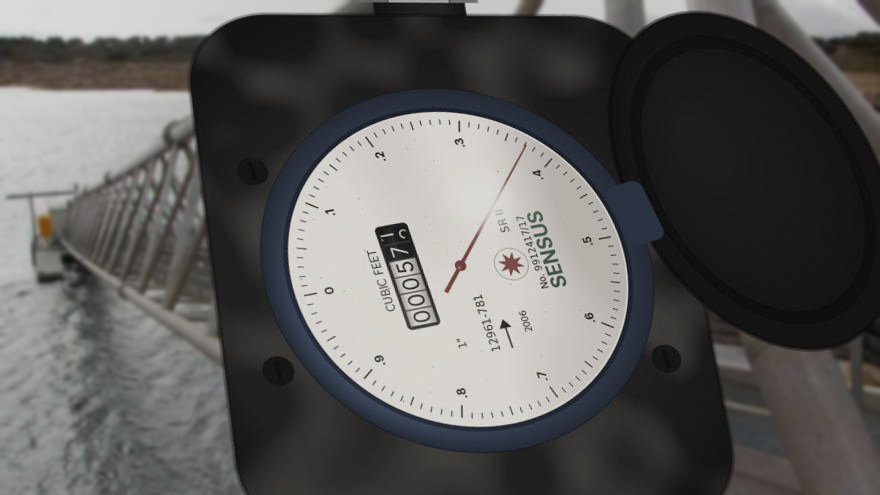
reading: 571.37 ft³
